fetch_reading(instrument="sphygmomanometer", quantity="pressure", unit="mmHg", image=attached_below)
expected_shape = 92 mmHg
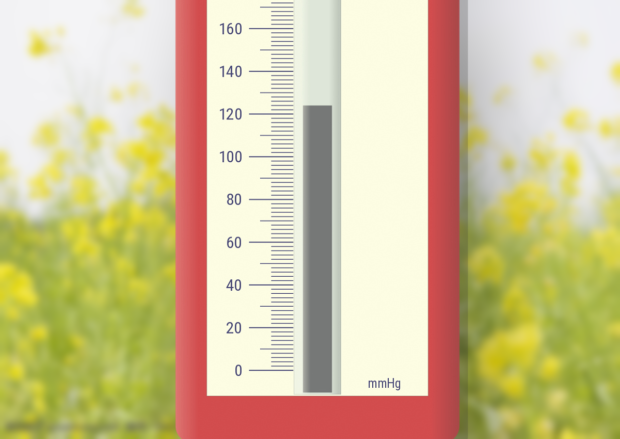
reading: 124 mmHg
